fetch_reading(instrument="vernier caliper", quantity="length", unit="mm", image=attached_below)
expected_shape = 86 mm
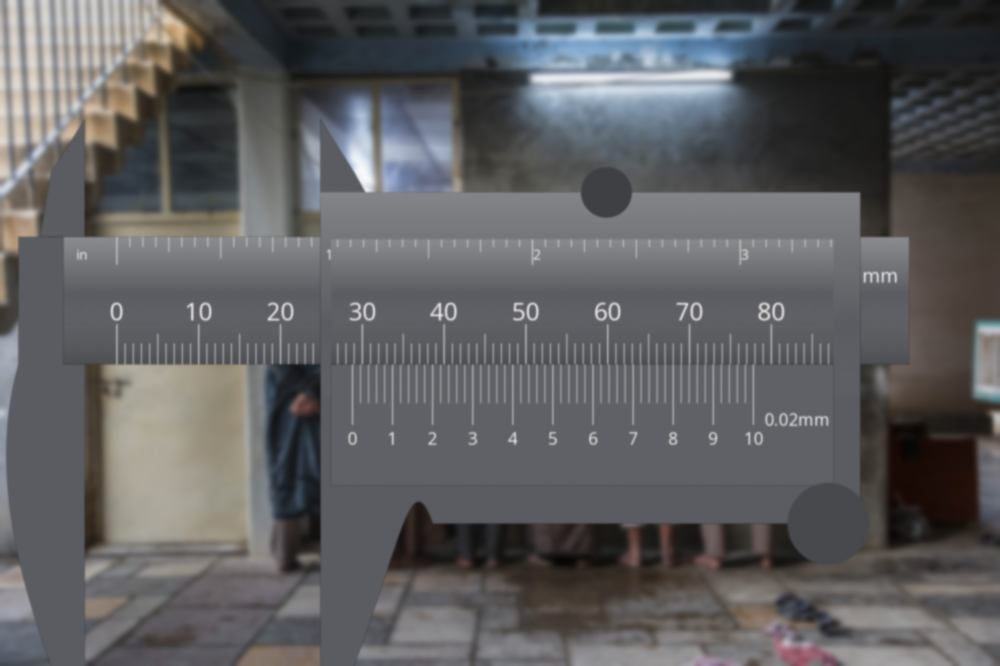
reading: 28.8 mm
